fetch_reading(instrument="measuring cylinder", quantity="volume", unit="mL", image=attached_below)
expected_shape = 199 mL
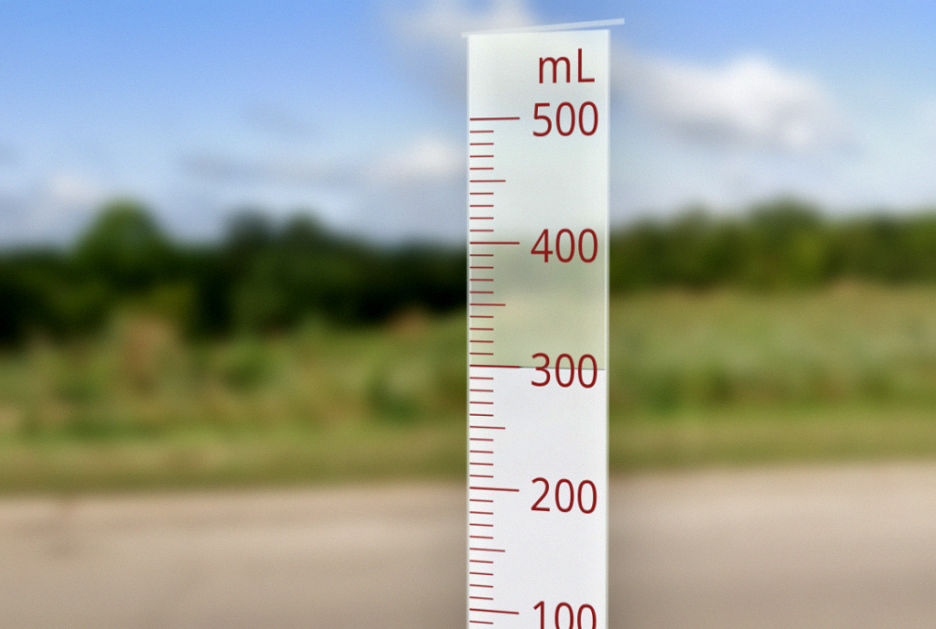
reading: 300 mL
